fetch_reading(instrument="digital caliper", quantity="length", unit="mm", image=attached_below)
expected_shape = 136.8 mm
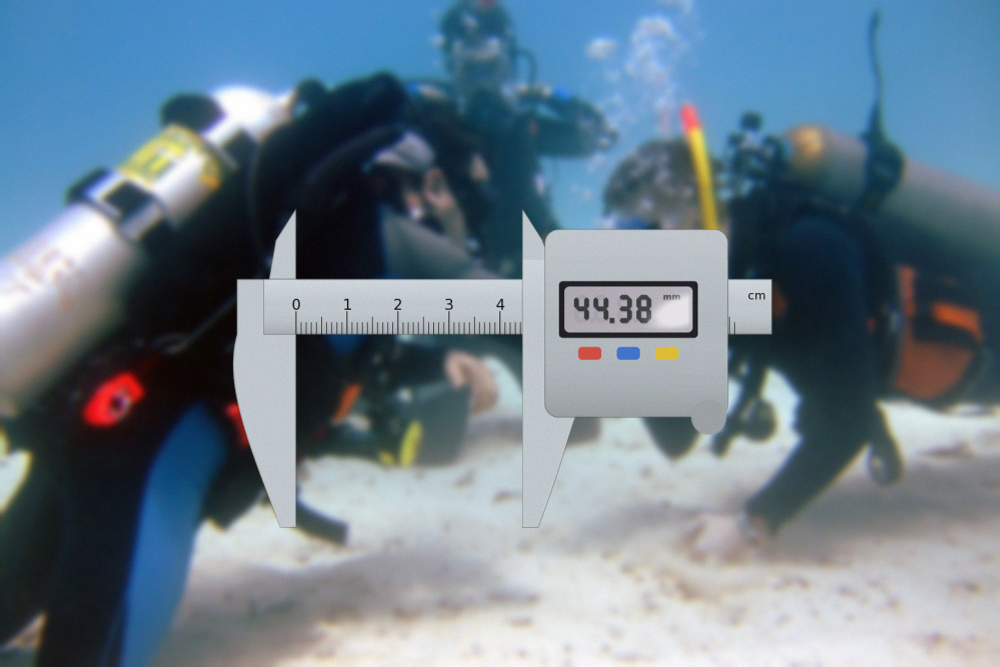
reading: 44.38 mm
